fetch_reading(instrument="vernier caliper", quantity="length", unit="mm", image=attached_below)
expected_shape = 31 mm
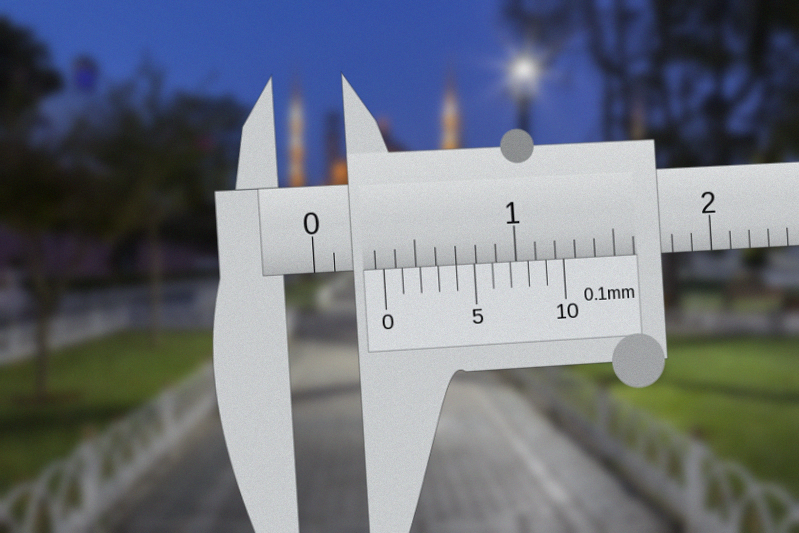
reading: 3.4 mm
